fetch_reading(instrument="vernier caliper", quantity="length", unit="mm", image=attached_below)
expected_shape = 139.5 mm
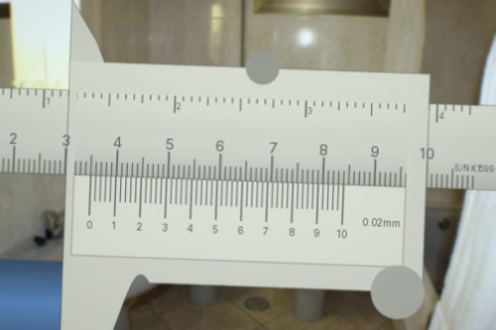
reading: 35.0 mm
